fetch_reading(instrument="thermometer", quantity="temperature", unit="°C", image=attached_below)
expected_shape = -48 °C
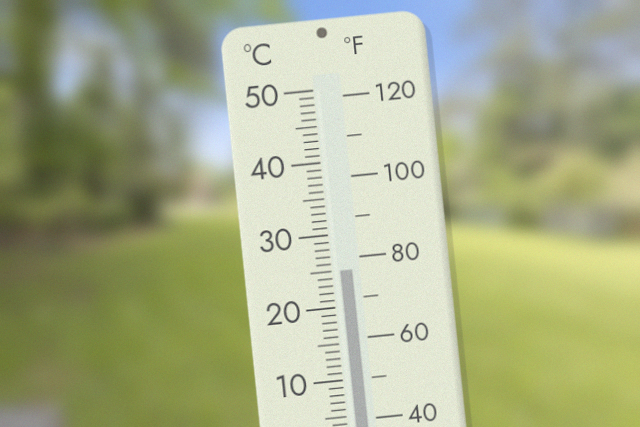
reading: 25 °C
